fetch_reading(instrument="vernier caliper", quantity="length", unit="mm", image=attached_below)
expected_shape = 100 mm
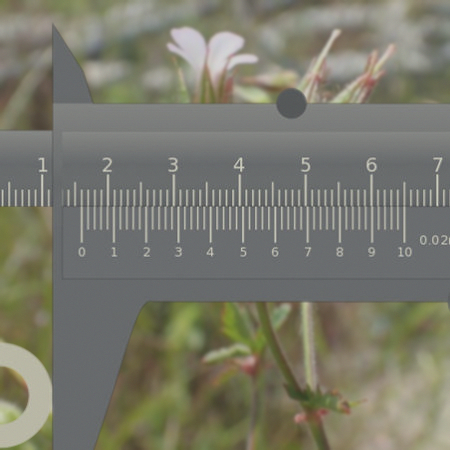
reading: 16.0 mm
